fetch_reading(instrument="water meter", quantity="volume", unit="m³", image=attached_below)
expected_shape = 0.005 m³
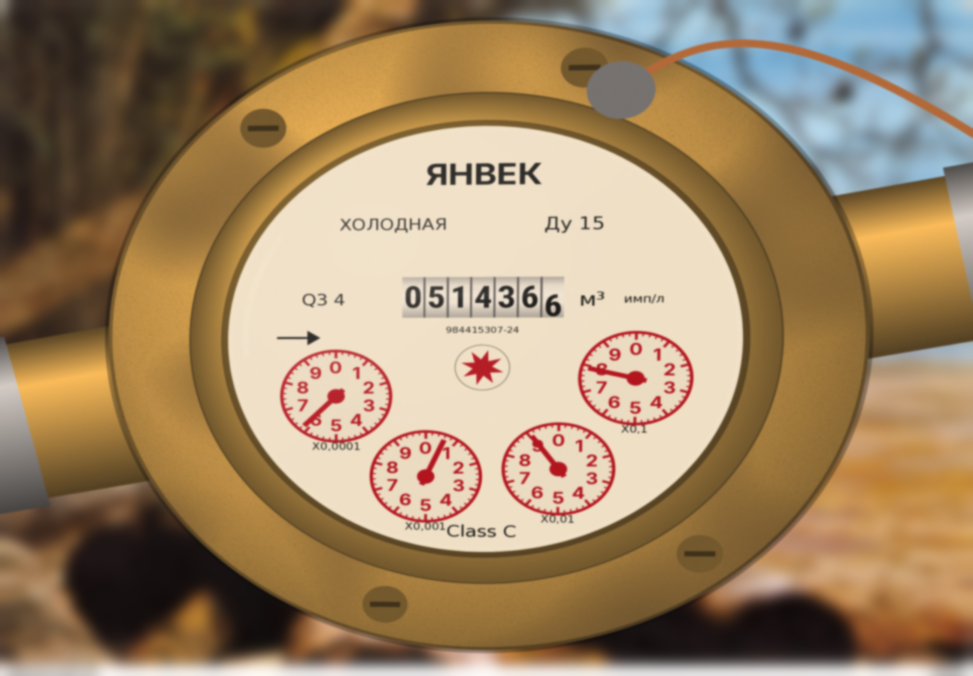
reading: 514365.7906 m³
